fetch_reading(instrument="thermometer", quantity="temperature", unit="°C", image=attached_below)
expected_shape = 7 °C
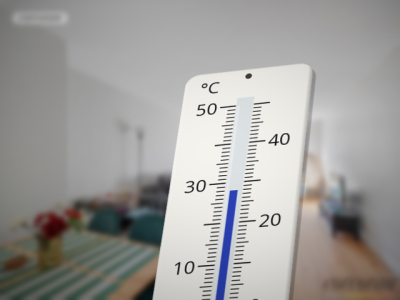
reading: 28 °C
